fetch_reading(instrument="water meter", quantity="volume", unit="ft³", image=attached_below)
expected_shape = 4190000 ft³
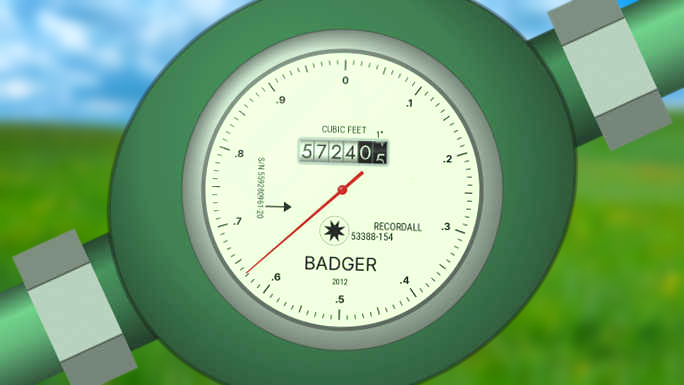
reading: 572404.63 ft³
